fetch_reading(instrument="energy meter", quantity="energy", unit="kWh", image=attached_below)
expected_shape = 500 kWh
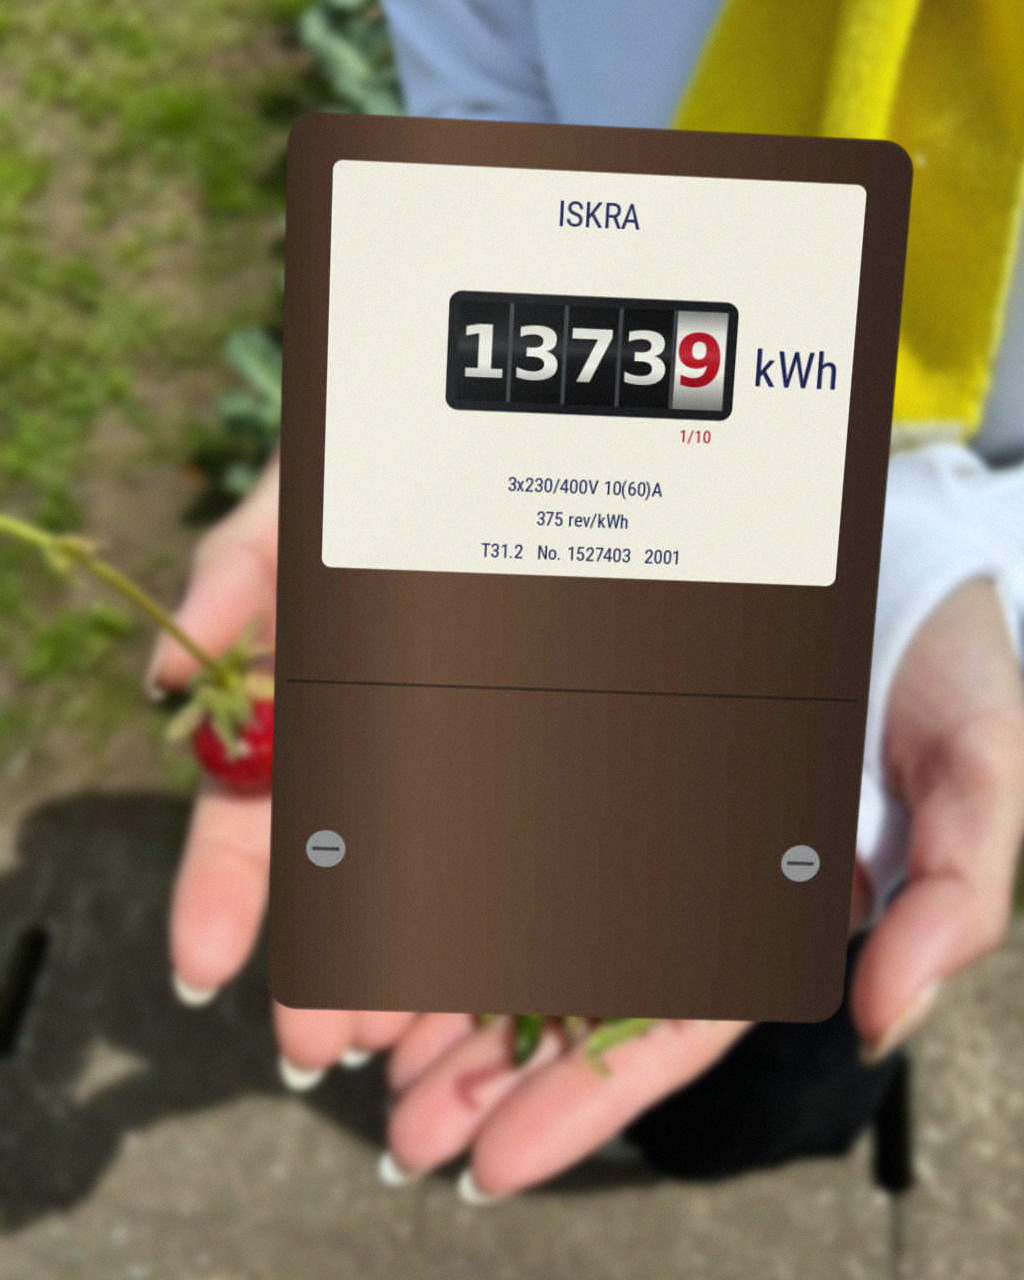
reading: 1373.9 kWh
